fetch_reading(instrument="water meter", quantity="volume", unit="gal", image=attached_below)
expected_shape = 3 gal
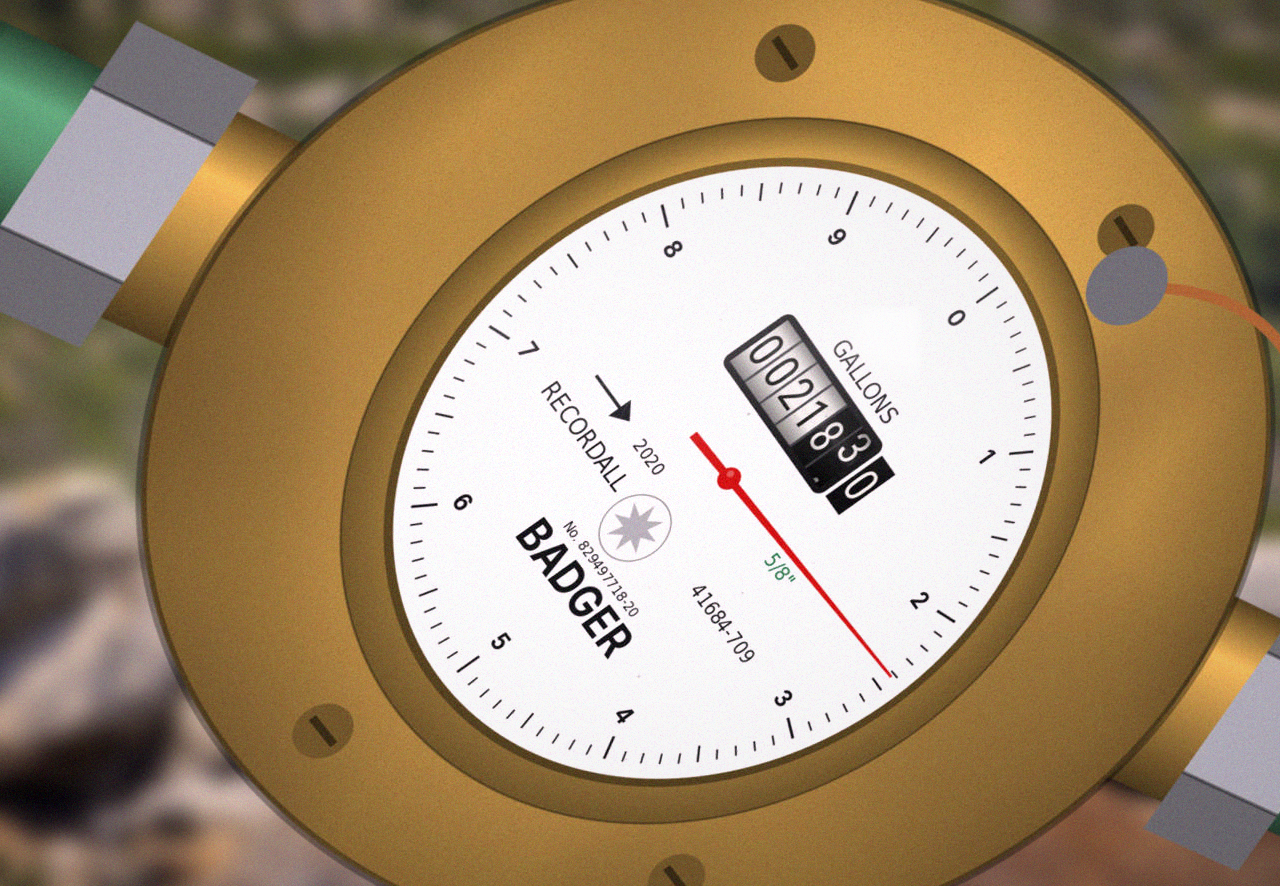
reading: 21832.4 gal
